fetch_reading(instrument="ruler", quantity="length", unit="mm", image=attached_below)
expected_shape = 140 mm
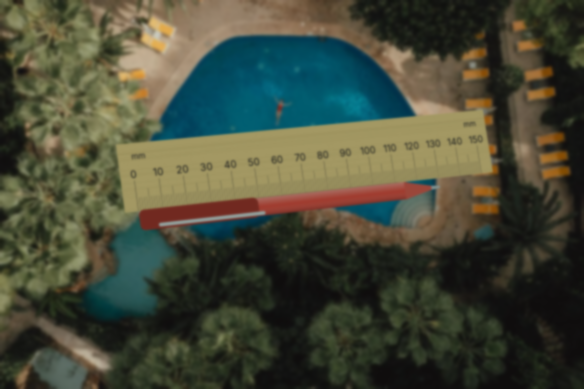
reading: 130 mm
